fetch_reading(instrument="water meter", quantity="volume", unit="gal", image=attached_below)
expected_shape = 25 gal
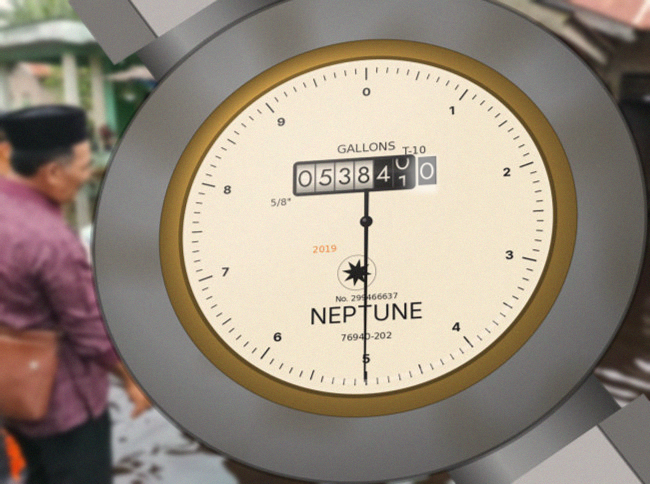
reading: 538405.0 gal
